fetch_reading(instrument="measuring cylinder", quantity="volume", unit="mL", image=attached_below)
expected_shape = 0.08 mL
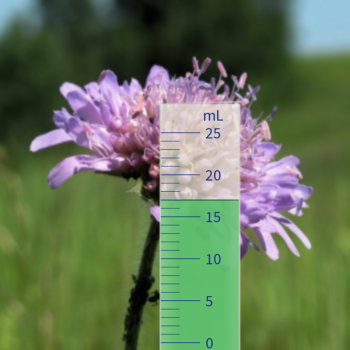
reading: 17 mL
